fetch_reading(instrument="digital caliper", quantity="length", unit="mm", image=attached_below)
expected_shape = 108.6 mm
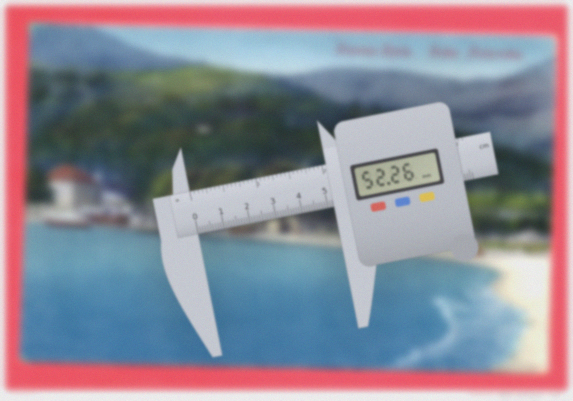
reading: 52.26 mm
